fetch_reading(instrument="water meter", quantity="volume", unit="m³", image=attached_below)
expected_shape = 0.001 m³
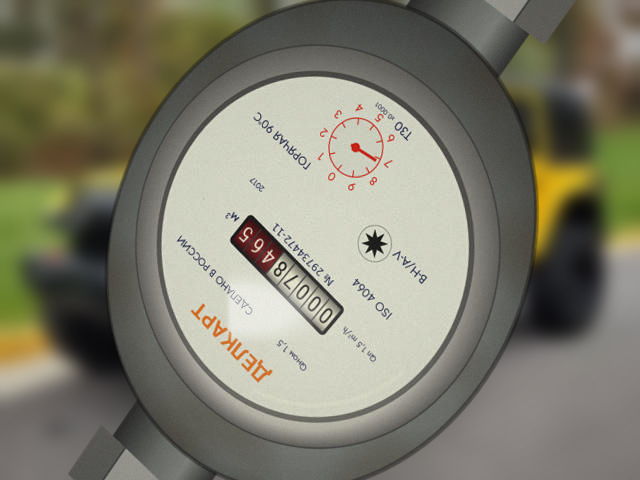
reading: 78.4657 m³
